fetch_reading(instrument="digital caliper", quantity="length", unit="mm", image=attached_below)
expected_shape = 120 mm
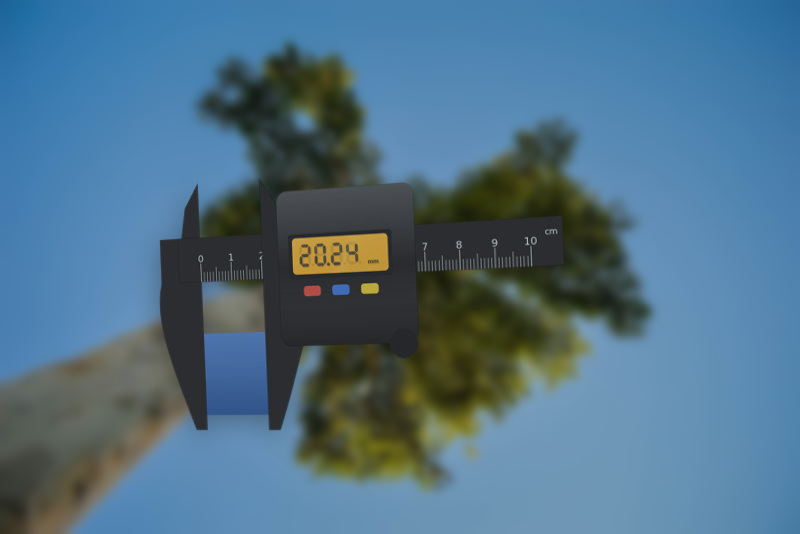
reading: 20.24 mm
